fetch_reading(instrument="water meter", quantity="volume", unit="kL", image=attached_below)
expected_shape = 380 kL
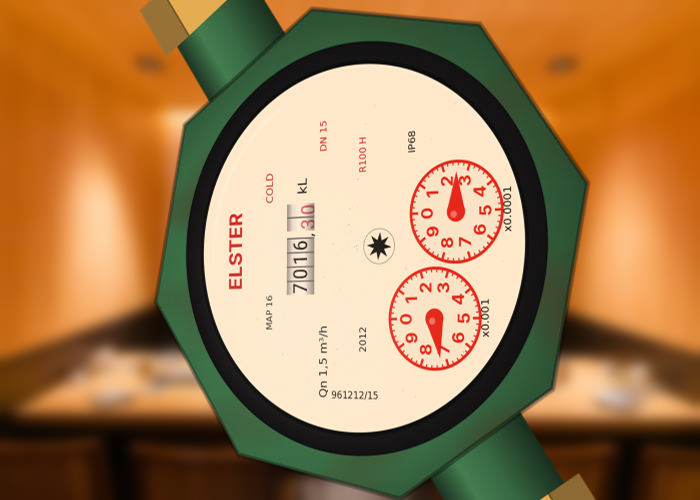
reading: 7016.2972 kL
